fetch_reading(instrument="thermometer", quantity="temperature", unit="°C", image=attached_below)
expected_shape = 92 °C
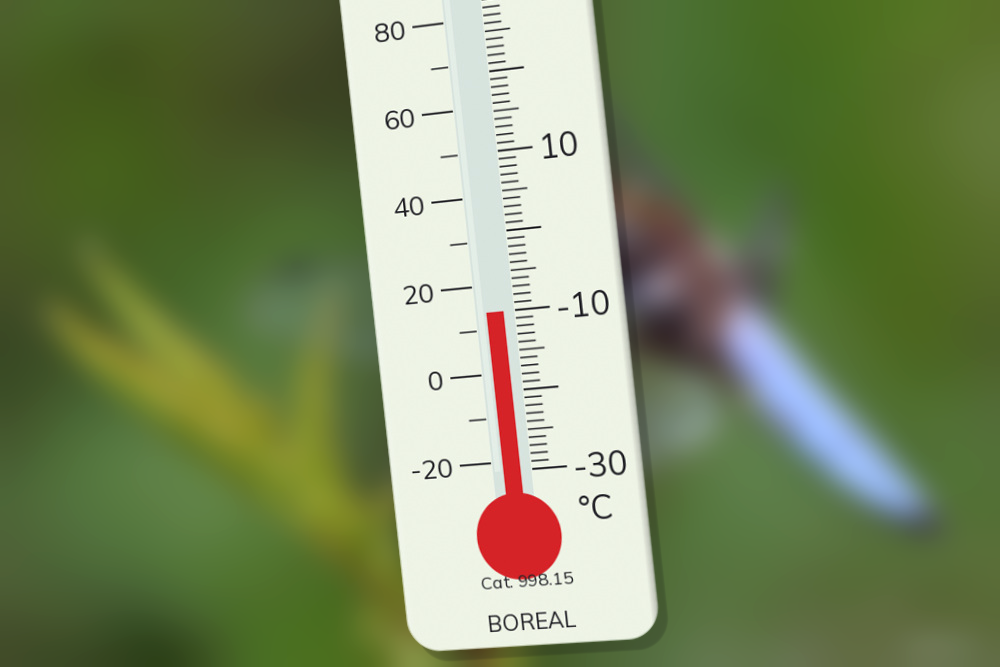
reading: -10 °C
